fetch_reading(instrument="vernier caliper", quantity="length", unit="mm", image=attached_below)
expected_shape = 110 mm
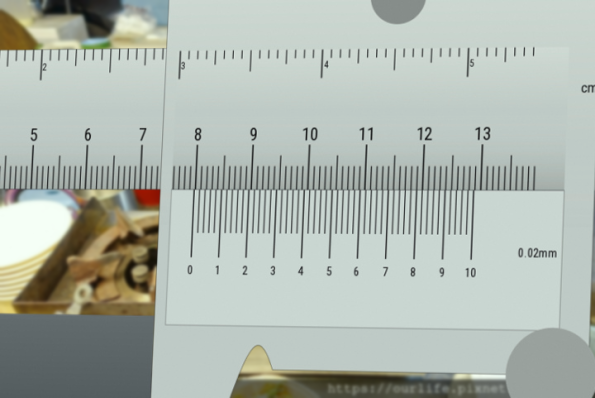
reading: 79.8 mm
